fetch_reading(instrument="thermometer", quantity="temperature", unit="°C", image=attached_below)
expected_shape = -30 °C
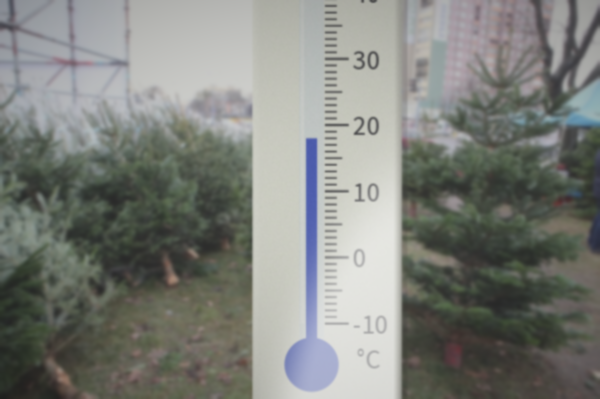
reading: 18 °C
